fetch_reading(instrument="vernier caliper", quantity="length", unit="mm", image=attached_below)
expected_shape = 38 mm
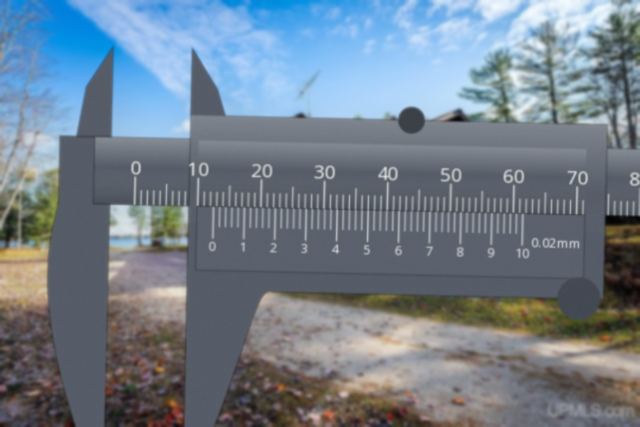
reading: 12.5 mm
